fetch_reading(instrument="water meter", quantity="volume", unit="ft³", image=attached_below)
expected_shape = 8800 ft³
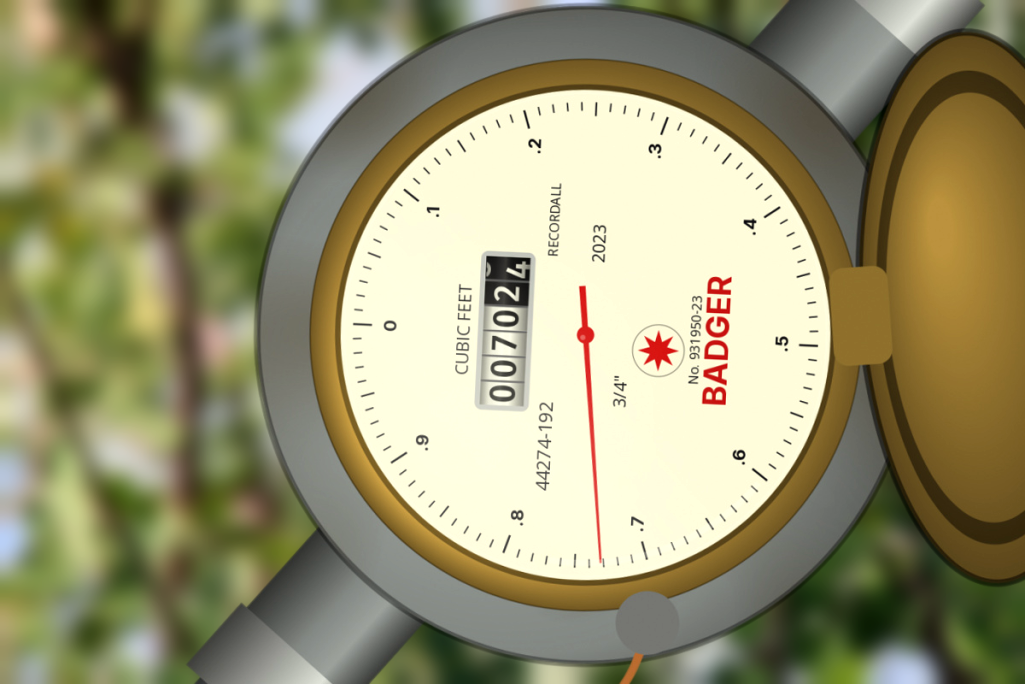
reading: 7023.73 ft³
